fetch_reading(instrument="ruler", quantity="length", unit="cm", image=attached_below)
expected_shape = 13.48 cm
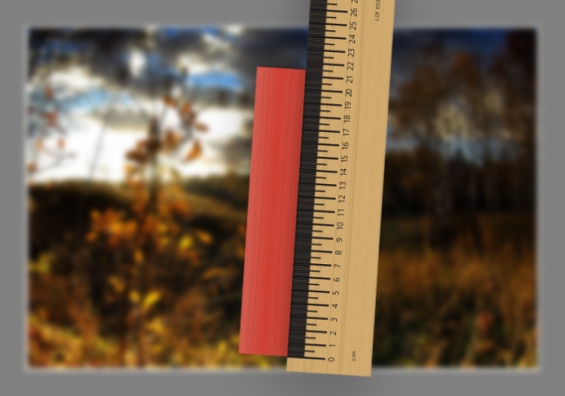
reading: 21.5 cm
